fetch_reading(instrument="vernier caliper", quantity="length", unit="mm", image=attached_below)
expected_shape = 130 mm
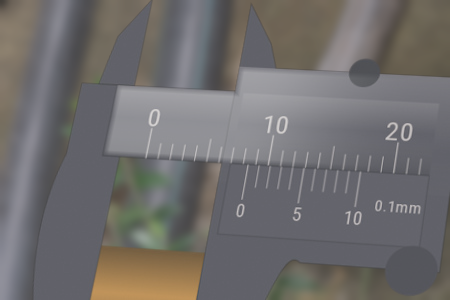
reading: 8.4 mm
